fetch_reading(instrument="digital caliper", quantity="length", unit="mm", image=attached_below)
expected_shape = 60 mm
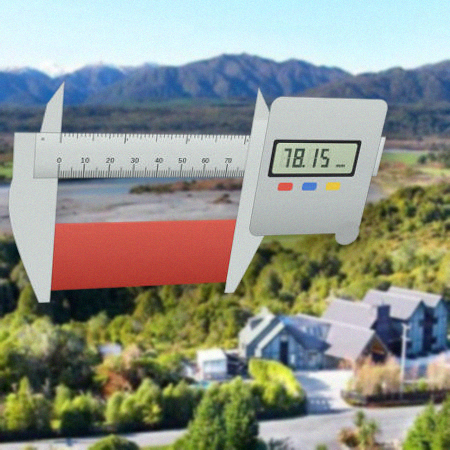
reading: 78.15 mm
